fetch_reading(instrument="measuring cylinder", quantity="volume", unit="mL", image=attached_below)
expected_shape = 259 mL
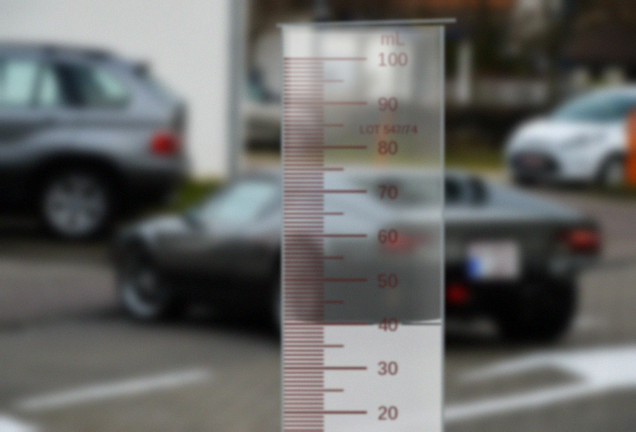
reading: 40 mL
